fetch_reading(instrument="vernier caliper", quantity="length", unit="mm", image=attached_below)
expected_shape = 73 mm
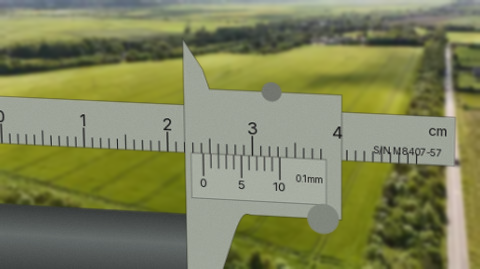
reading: 24.2 mm
